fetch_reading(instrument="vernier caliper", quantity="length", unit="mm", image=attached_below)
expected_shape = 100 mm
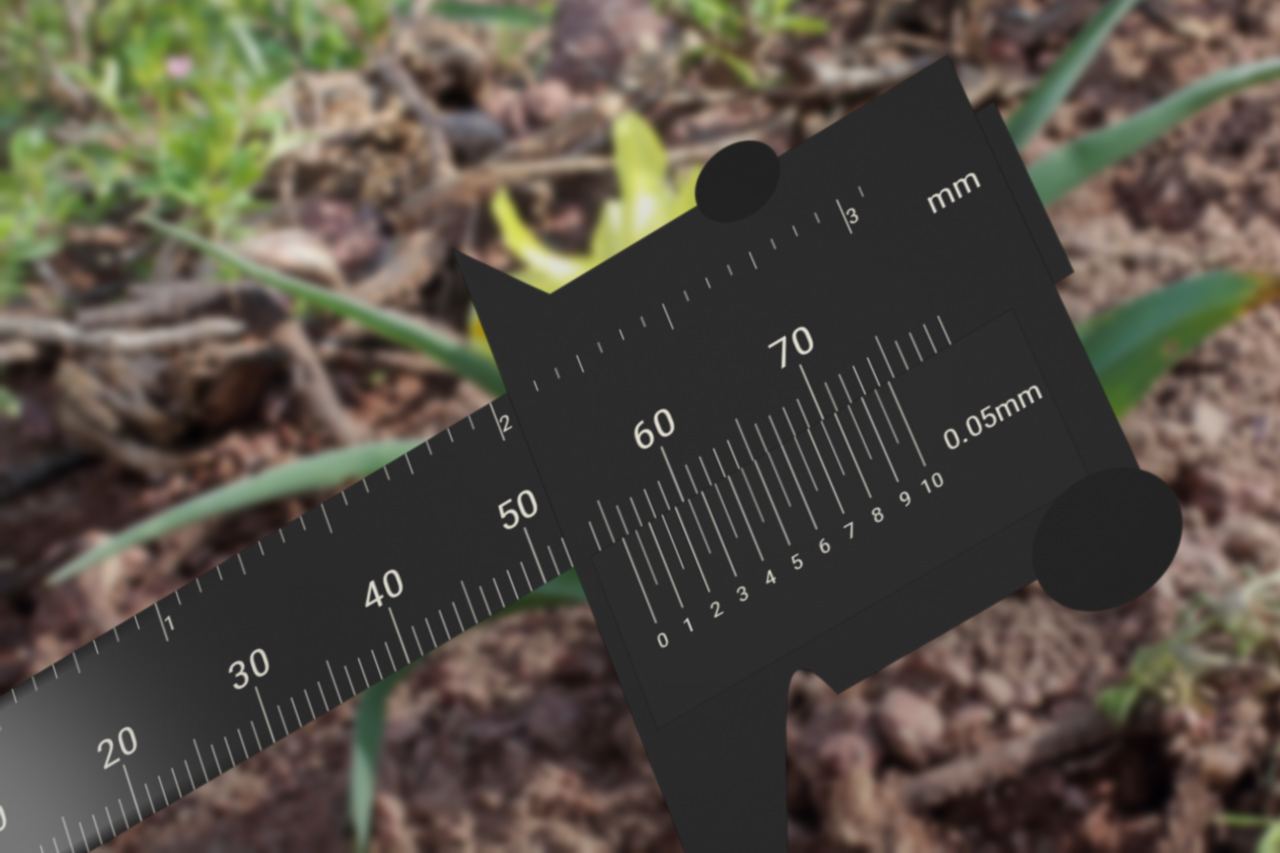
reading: 55.6 mm
